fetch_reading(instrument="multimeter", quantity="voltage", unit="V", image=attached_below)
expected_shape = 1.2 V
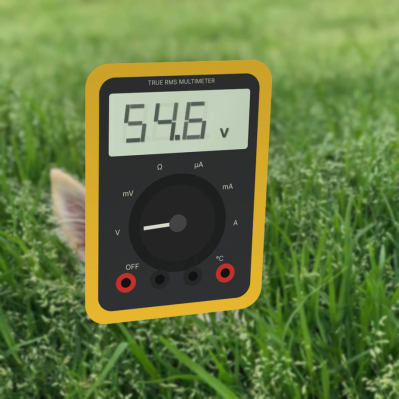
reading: 54.6 V
